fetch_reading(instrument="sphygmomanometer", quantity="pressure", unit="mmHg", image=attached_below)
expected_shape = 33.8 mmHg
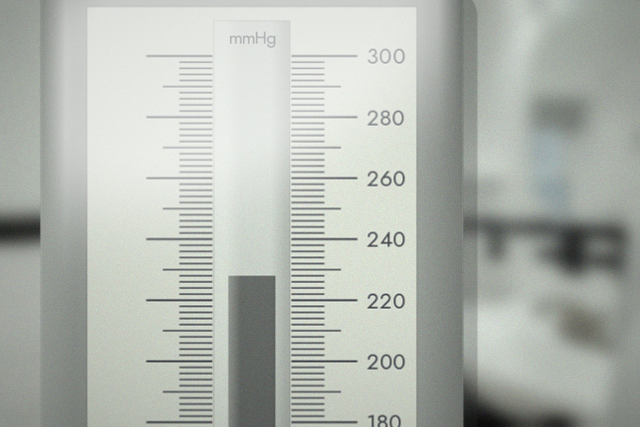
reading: 228 mmHg
